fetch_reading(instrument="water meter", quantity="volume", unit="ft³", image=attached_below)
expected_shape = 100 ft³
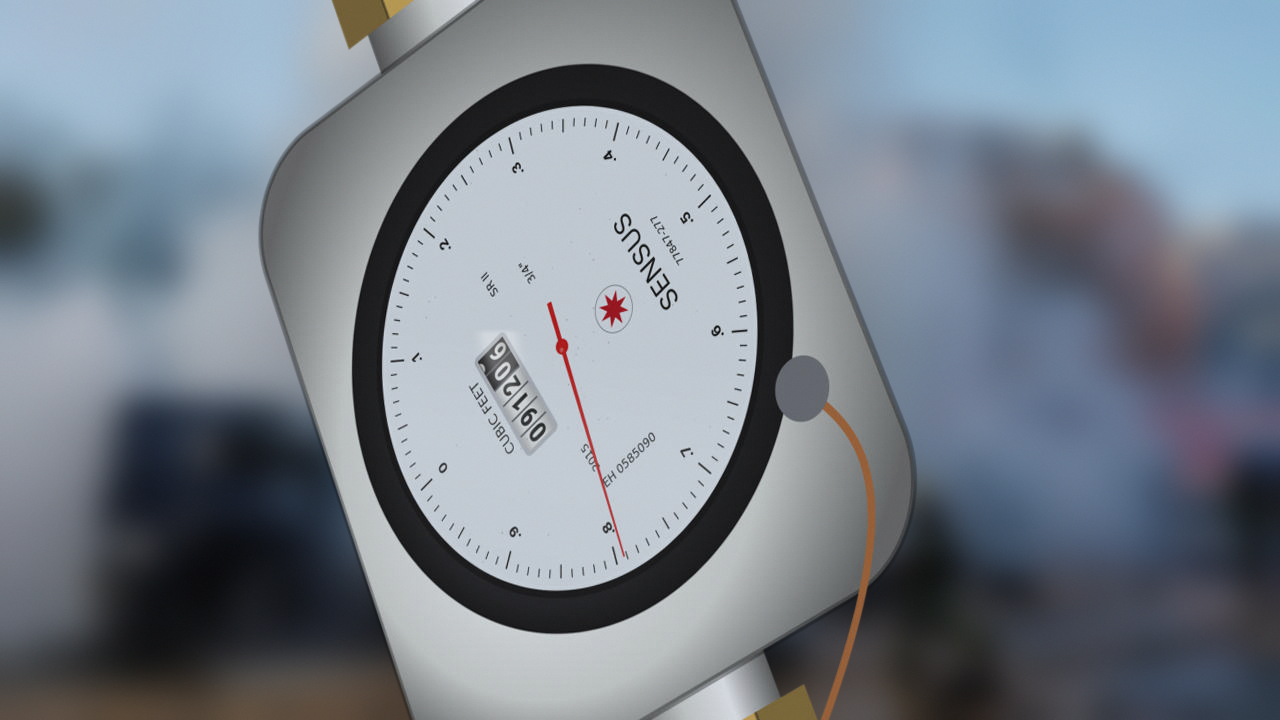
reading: 91205.79 ft³
